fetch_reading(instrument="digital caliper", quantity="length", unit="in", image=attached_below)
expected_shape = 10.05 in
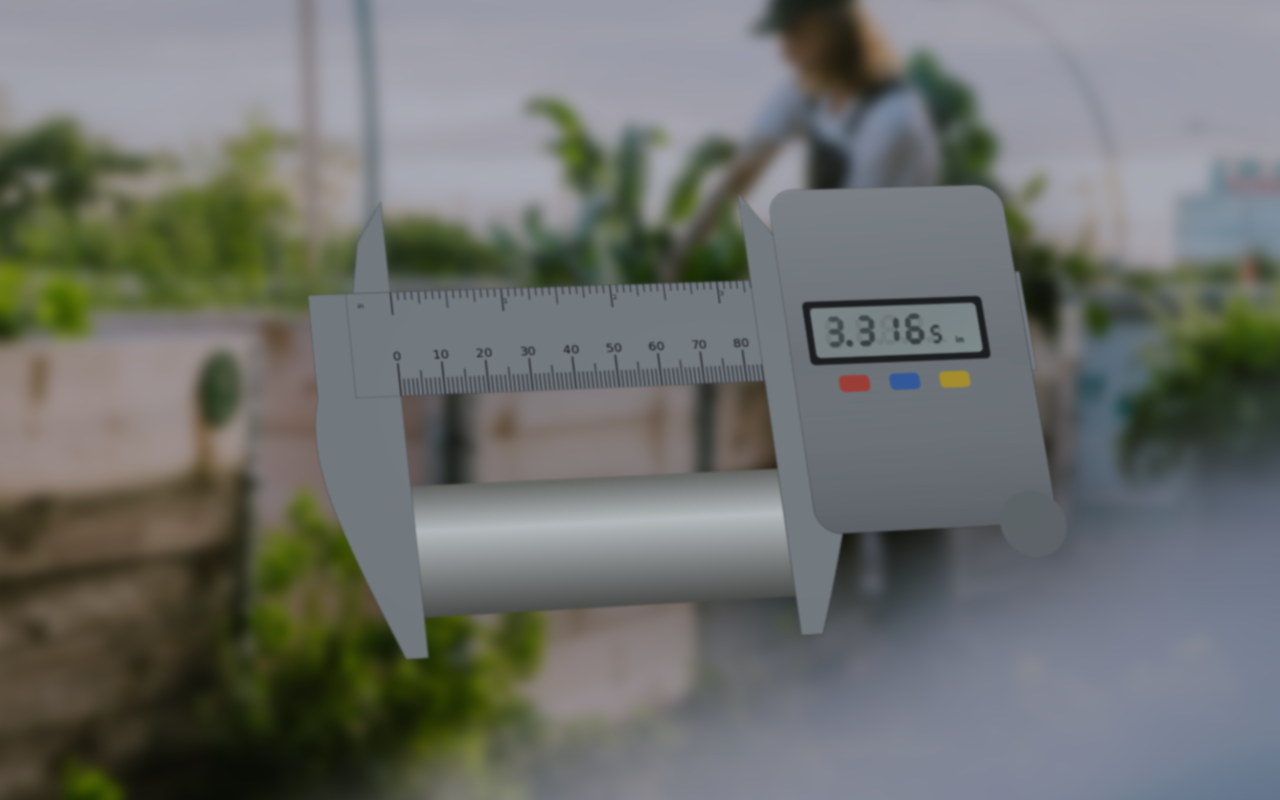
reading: 3.3165 in
